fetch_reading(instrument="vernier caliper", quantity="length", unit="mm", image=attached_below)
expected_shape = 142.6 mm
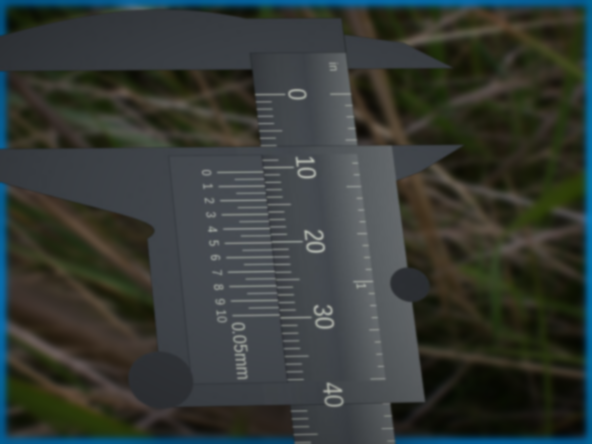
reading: 10.6 mm
